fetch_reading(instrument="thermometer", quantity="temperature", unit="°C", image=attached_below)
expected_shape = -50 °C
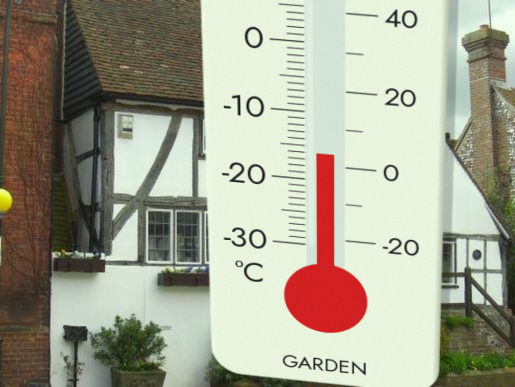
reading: -16 °C
